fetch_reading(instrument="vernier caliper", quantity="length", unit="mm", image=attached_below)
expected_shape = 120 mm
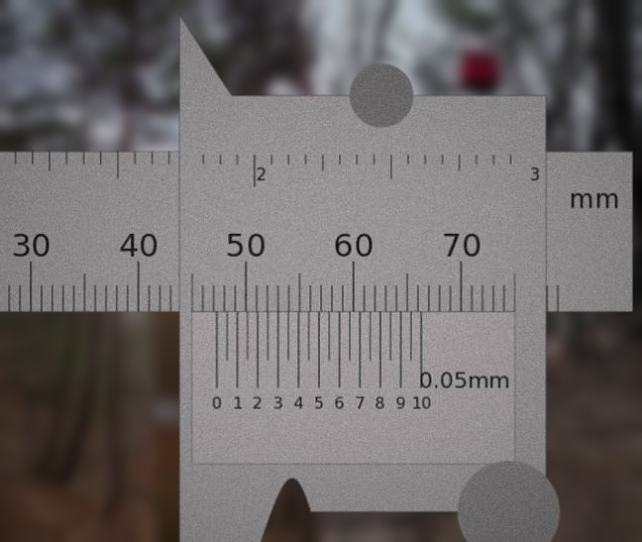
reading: 47.3 mm
